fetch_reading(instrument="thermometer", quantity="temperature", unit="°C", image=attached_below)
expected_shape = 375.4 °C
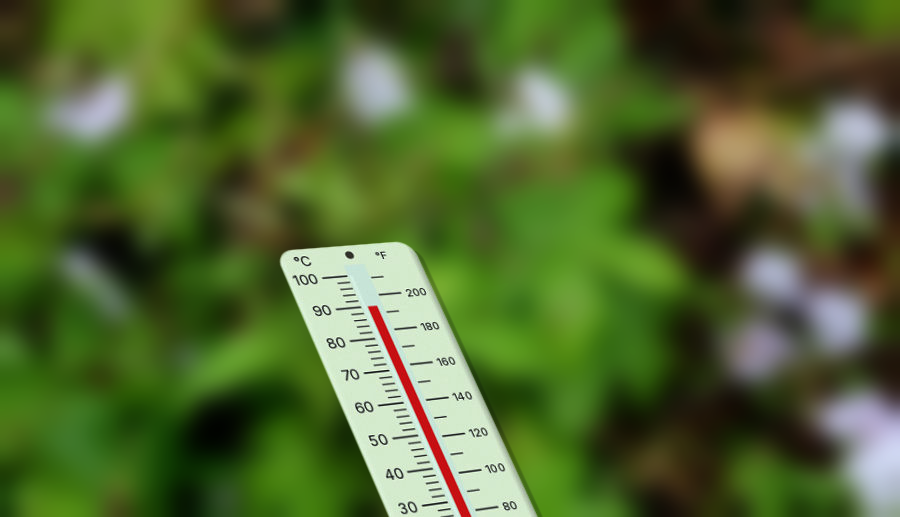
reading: 90 °C
